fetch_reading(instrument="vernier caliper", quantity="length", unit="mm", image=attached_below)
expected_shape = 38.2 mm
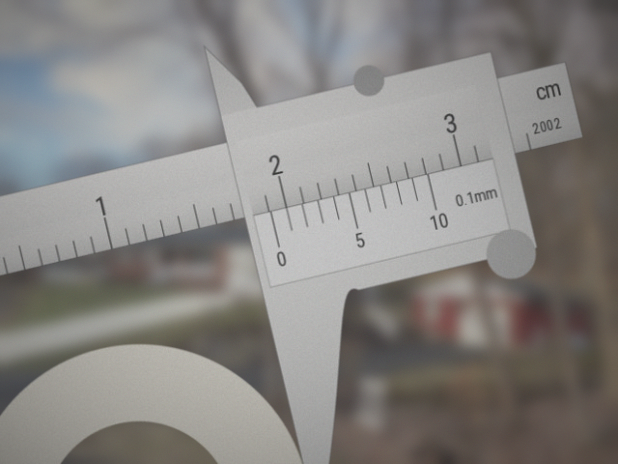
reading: 19.1 mm
